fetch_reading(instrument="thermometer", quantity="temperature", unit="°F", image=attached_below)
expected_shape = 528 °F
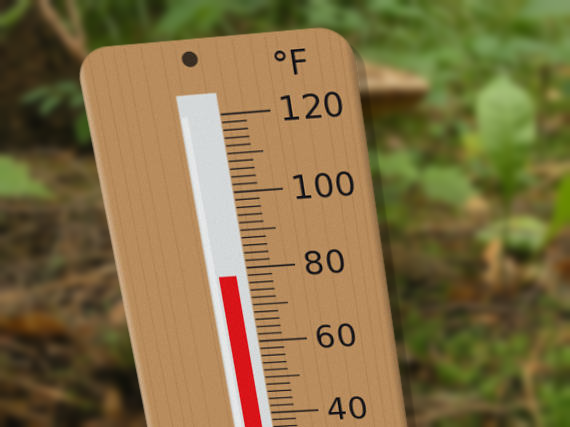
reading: 78 °F
